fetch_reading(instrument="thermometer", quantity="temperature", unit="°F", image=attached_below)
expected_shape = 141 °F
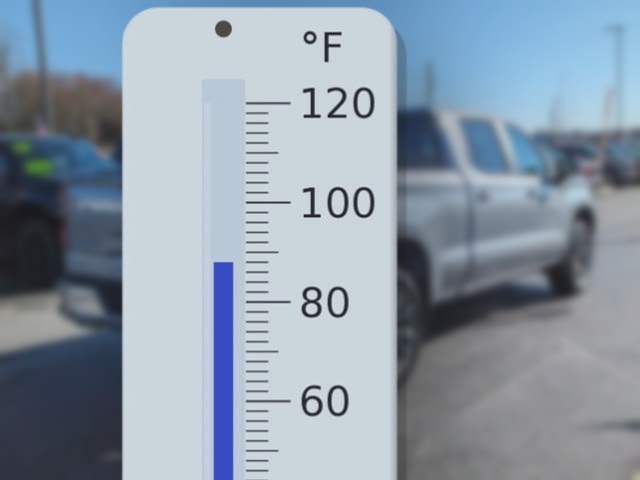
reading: 88 °F
